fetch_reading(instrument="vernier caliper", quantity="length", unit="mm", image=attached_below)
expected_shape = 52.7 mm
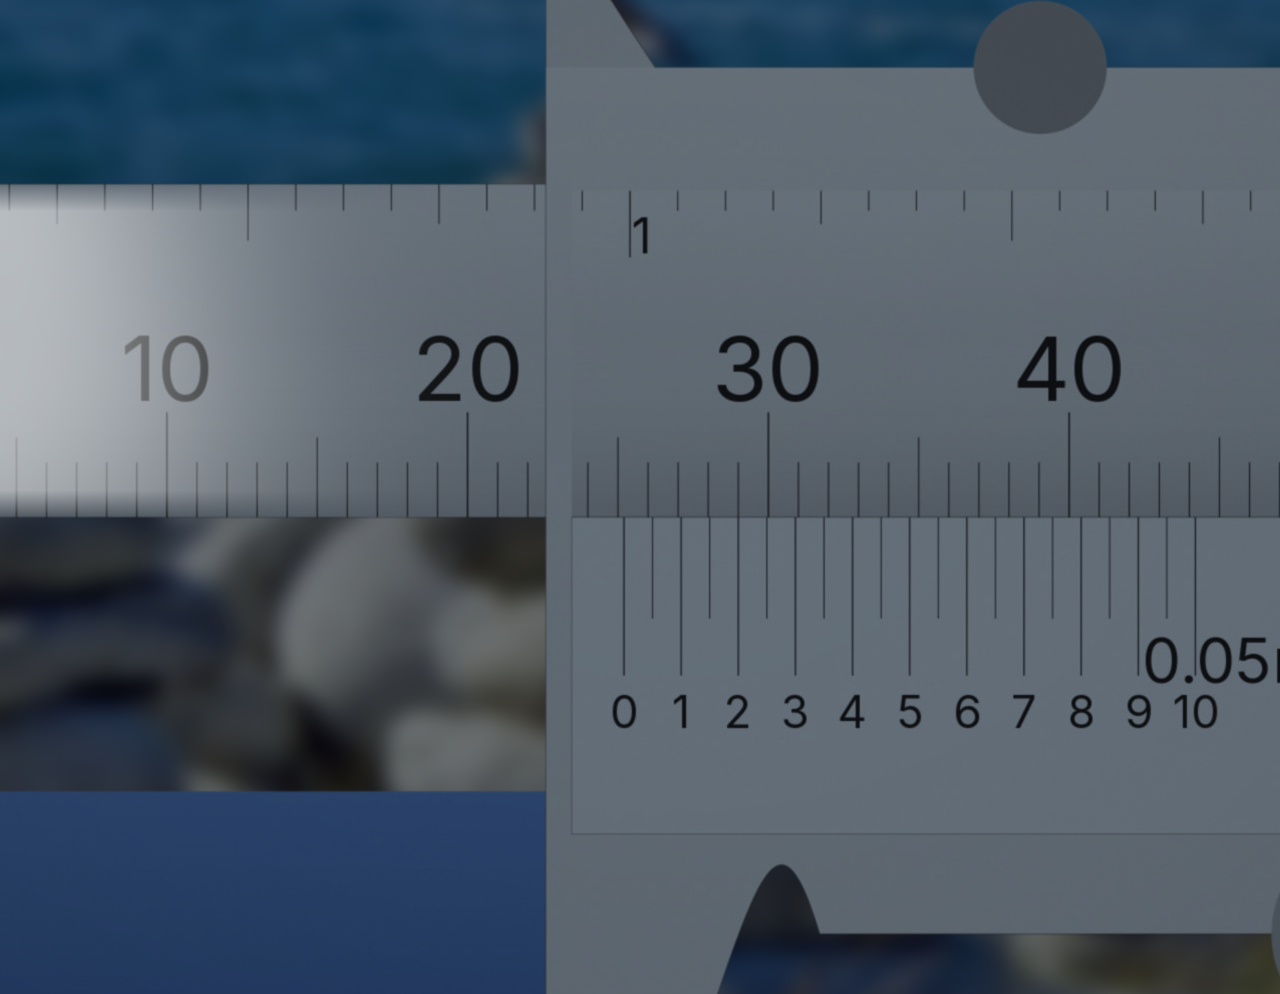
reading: 25.20 mm
